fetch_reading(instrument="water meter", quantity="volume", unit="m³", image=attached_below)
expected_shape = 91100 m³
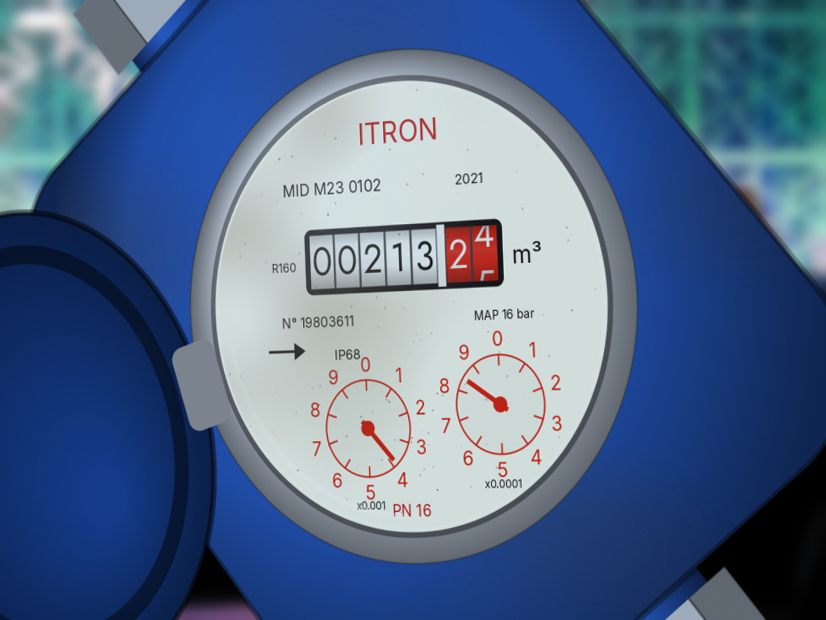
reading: 213.2438 m³
